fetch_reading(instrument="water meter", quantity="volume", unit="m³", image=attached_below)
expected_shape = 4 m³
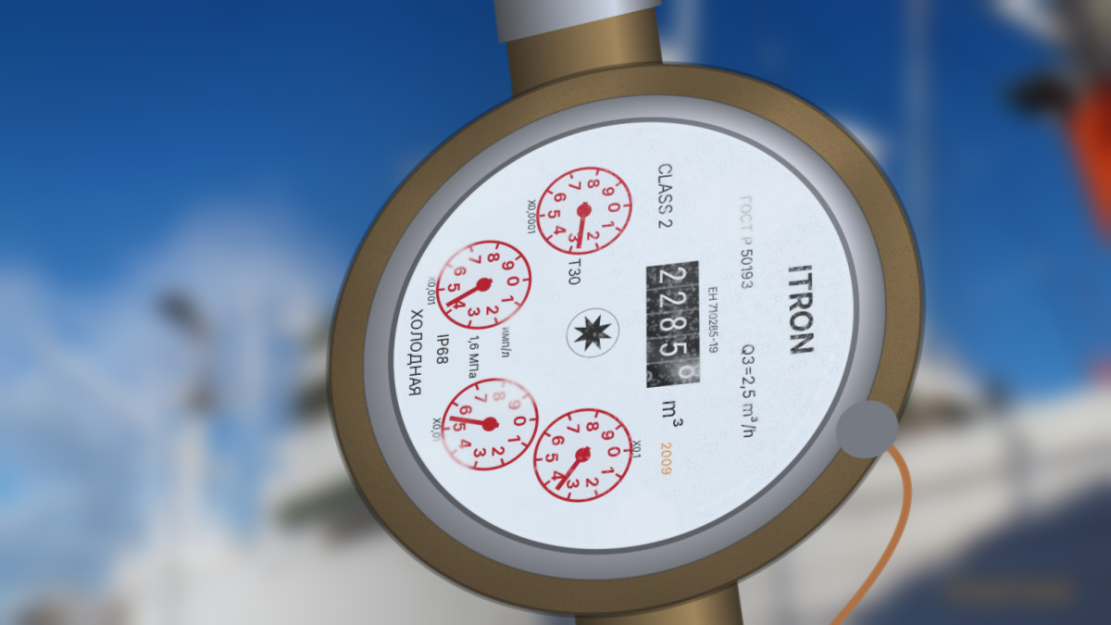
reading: 22858.3542 m³
